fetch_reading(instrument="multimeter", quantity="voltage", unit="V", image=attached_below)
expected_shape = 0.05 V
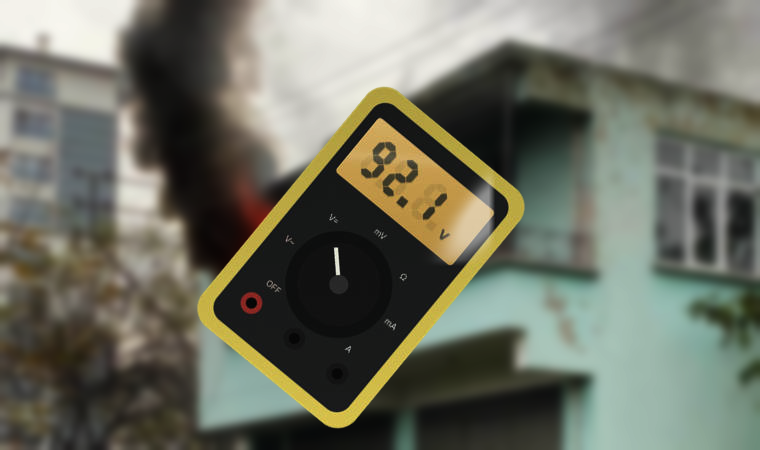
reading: 92.1 V
